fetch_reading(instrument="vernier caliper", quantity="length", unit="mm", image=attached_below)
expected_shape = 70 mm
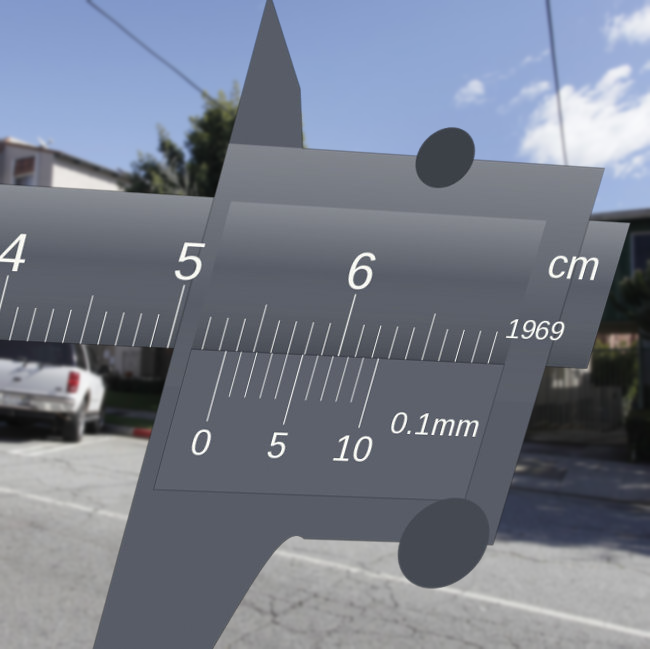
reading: 53.4 mm
